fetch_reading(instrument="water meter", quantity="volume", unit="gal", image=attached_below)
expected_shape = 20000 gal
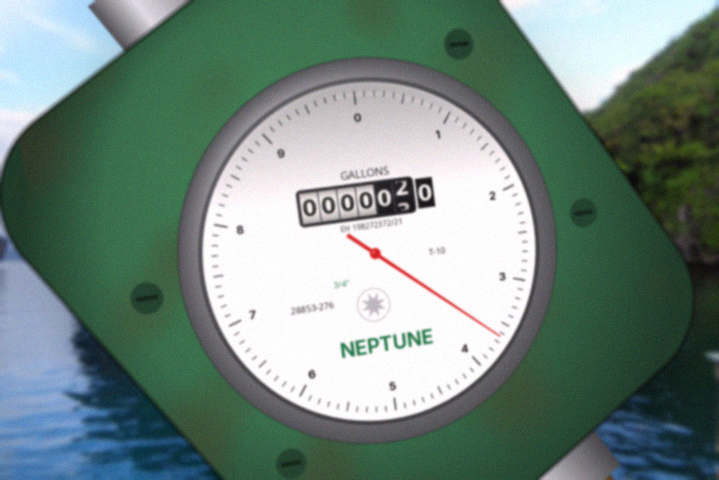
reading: 23.6 gal
